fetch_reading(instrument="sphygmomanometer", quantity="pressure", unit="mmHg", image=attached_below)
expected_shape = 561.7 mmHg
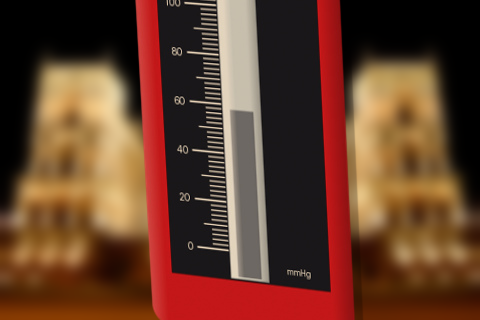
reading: 58 mmHg
